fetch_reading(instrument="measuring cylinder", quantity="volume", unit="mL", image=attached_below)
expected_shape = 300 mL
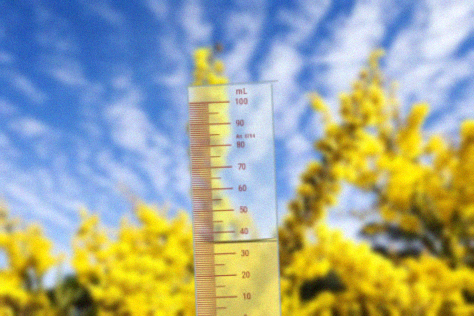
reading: 35 mL
